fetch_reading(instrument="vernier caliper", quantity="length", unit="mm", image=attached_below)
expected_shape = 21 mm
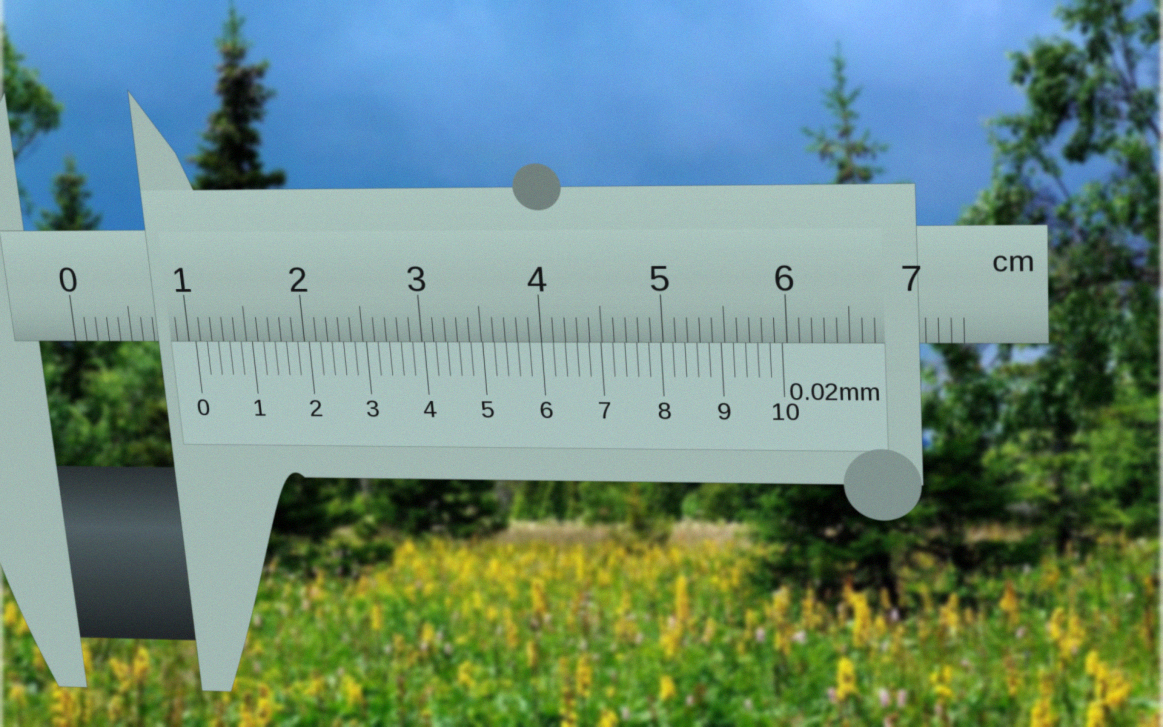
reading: 10.6 mm
